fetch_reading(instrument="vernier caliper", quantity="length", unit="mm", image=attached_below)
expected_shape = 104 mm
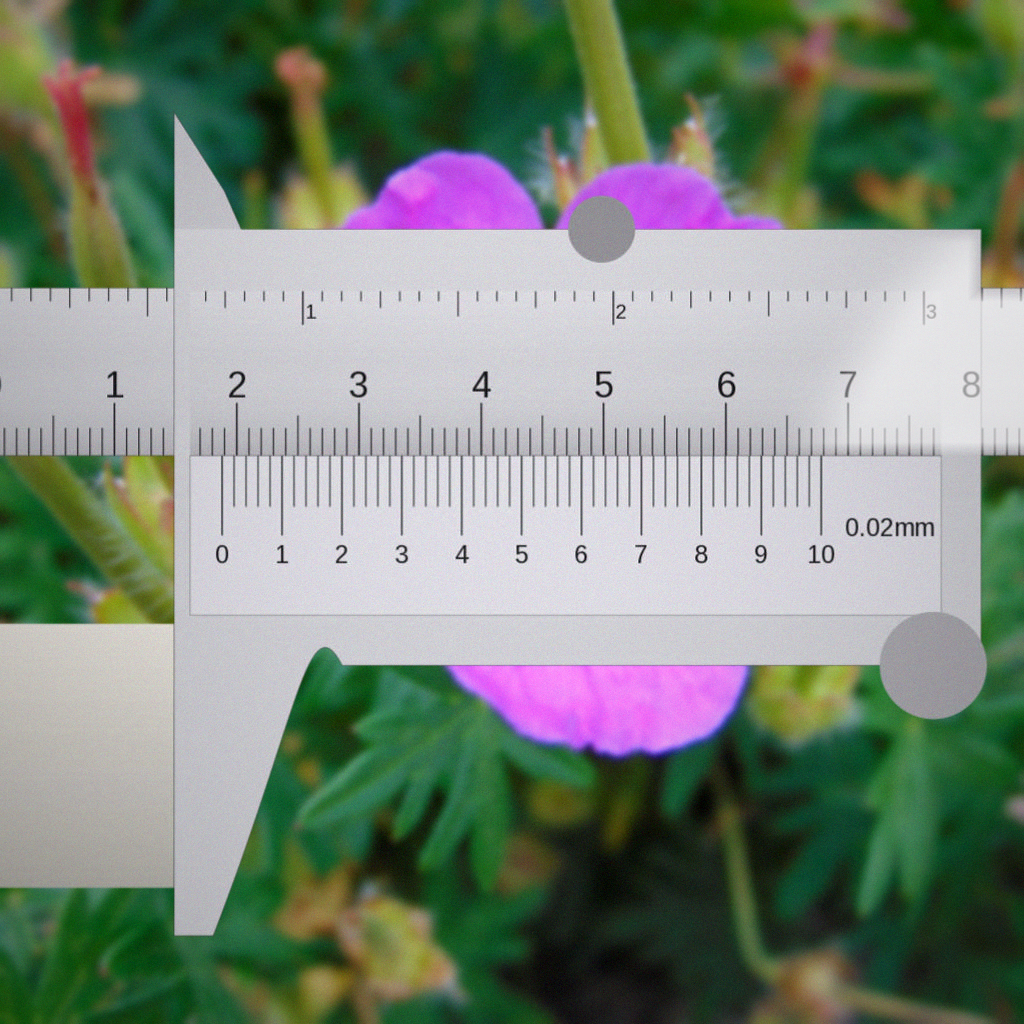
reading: 18.8 mm
